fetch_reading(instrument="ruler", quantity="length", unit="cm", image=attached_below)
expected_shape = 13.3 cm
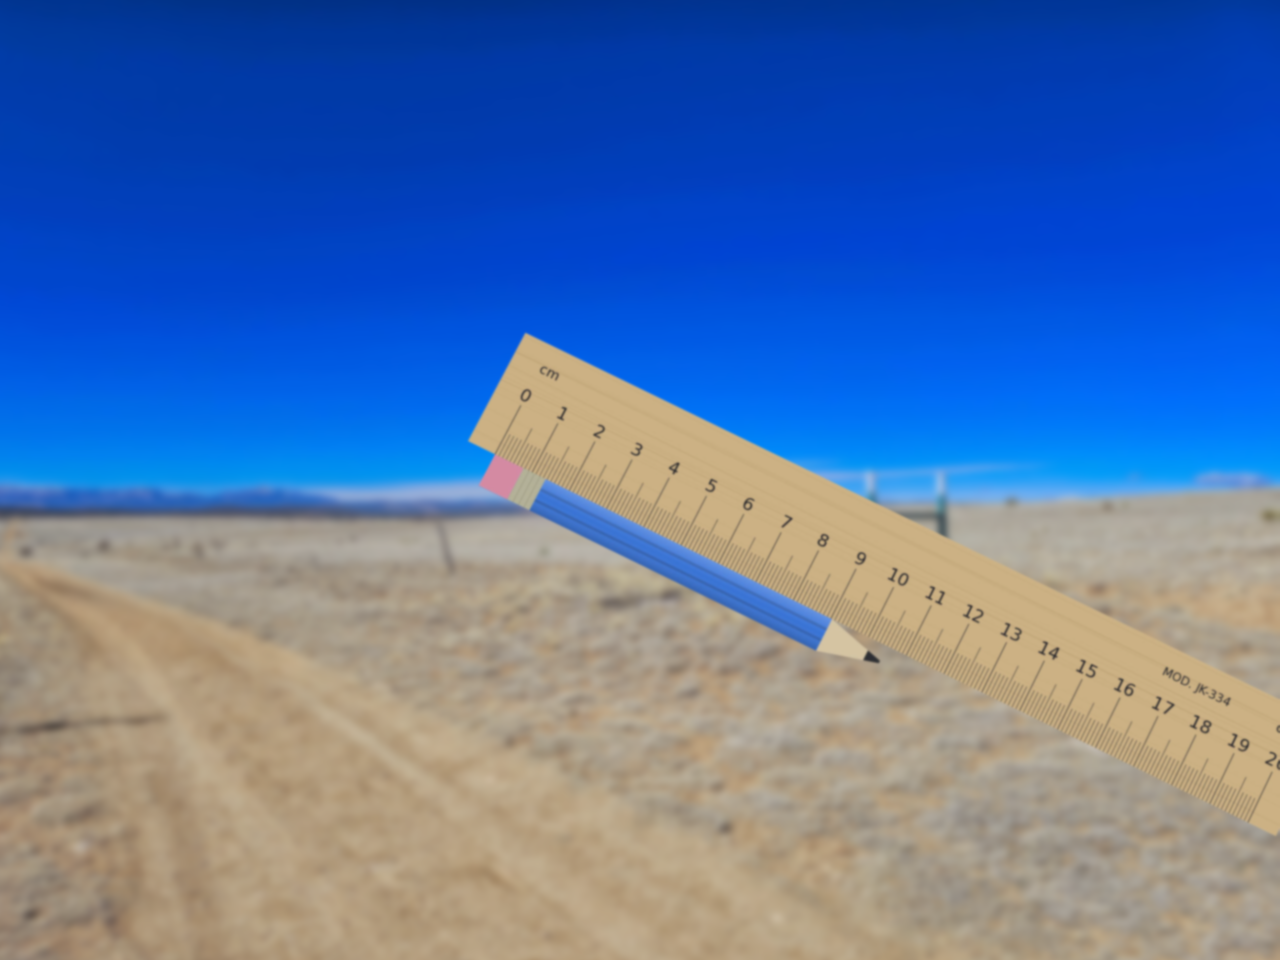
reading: 10.5 cm
